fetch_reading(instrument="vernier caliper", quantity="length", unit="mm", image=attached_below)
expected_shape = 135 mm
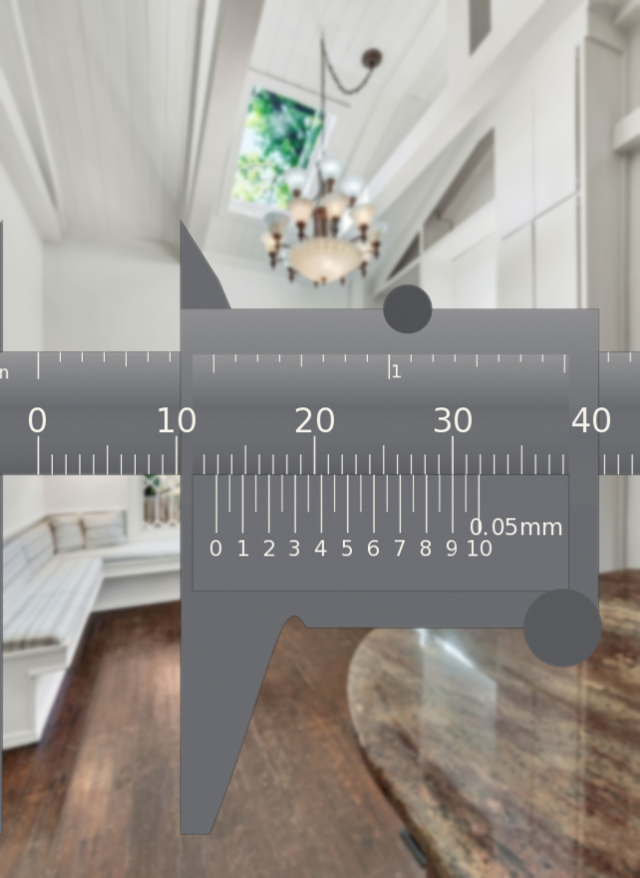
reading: 12.9 mm
